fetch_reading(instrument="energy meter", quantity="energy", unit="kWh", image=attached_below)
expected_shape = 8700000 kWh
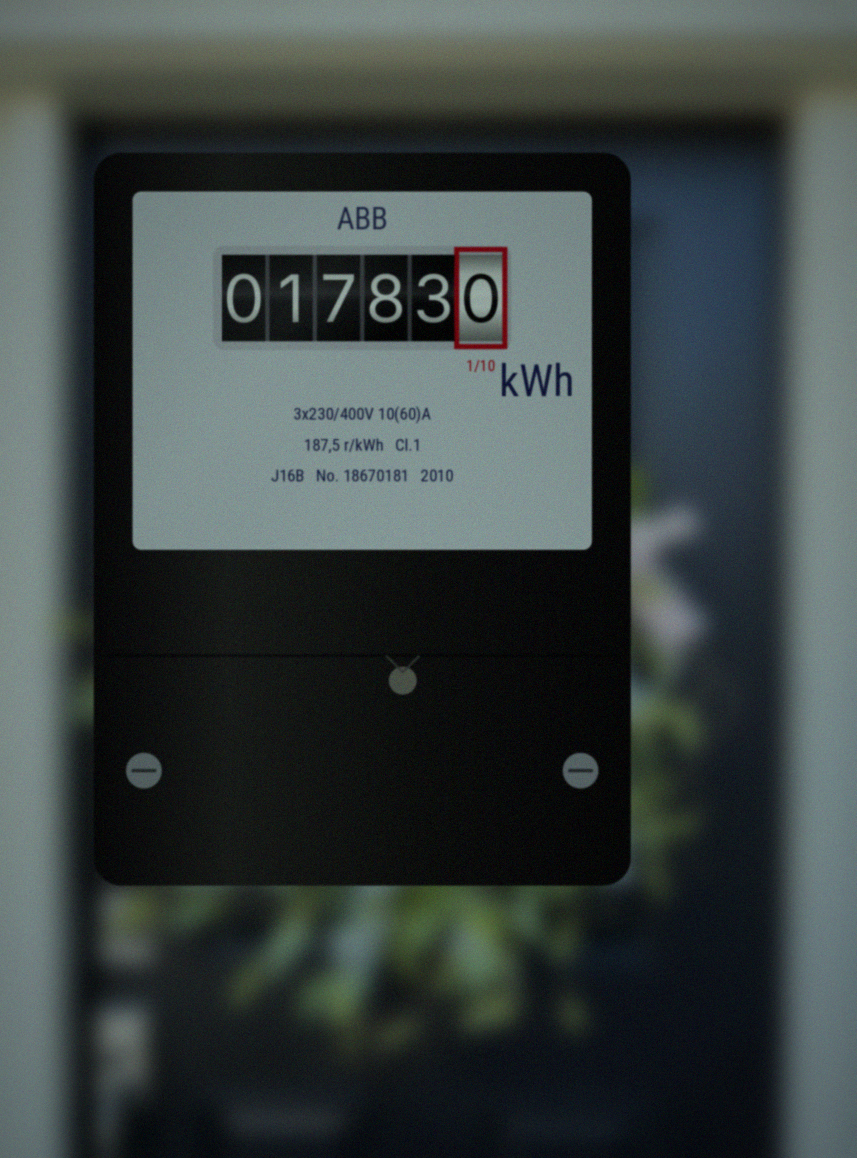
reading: 1783.0 kWh
